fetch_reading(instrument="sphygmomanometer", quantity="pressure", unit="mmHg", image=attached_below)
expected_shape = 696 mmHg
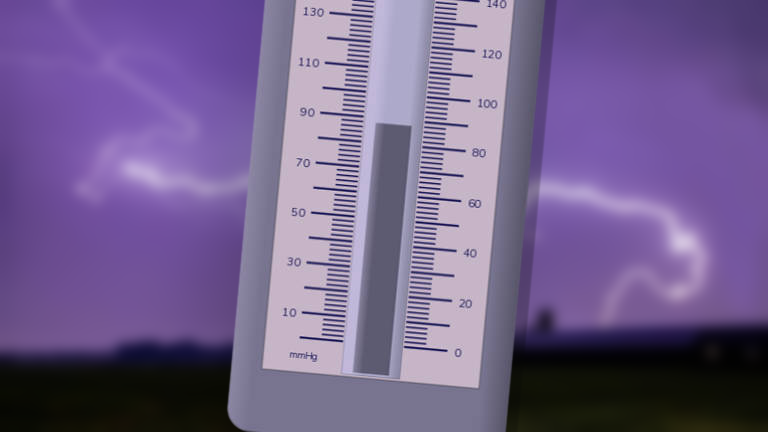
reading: 88 mmHg
